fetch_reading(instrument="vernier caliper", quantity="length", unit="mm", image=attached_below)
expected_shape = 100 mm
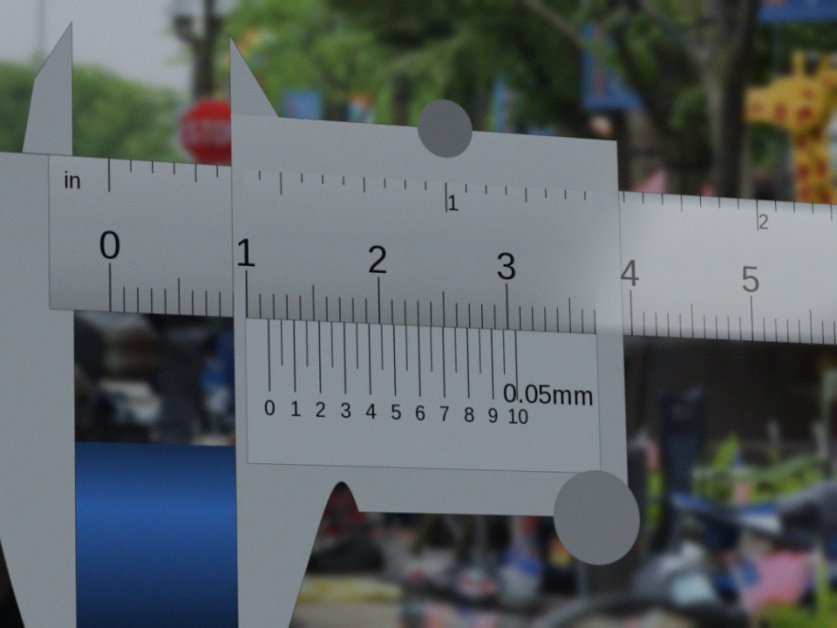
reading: 11.6 mm
